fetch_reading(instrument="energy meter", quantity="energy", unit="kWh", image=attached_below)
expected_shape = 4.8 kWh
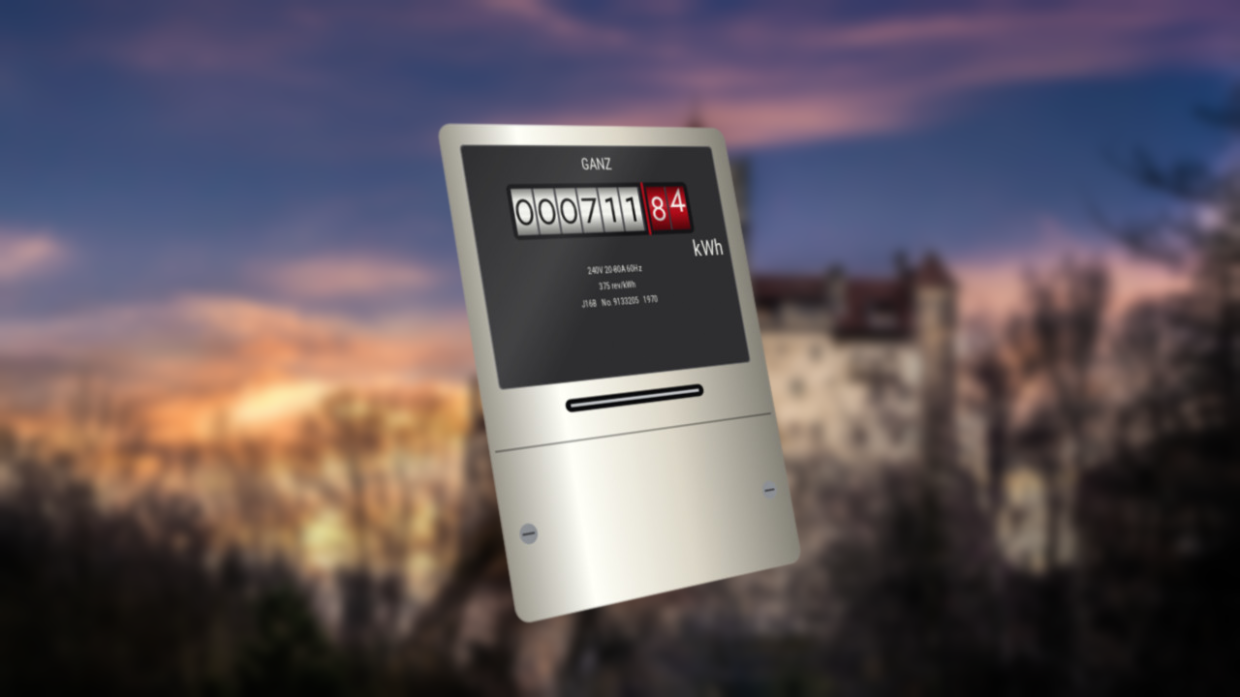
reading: 711.84 kWh
